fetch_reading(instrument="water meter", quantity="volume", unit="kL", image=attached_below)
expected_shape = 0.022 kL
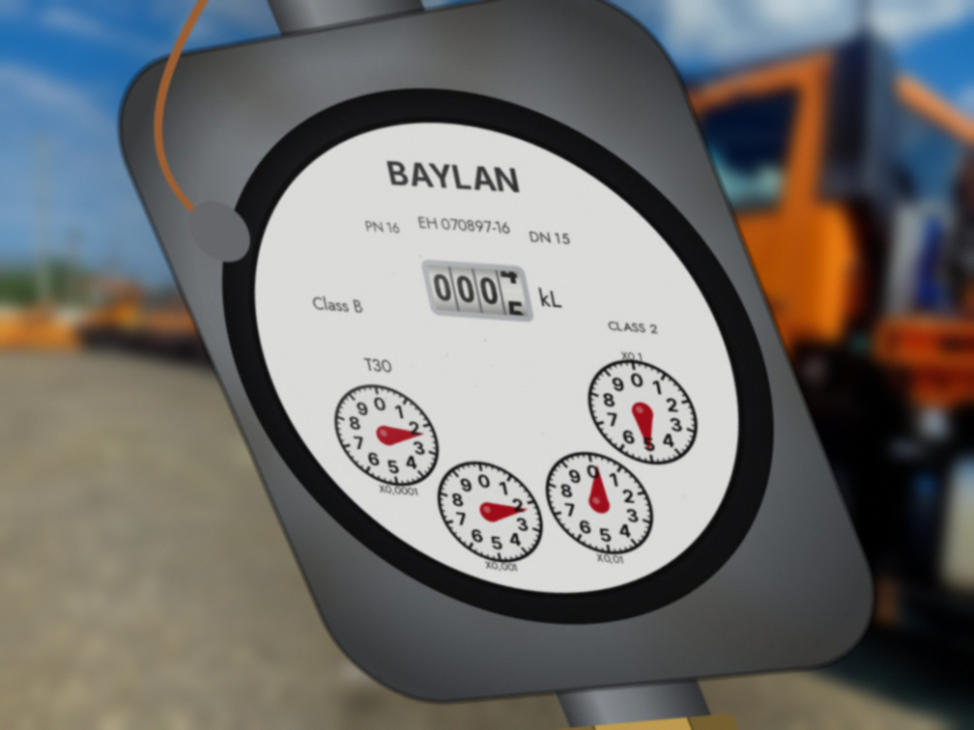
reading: 4.5022 kL
